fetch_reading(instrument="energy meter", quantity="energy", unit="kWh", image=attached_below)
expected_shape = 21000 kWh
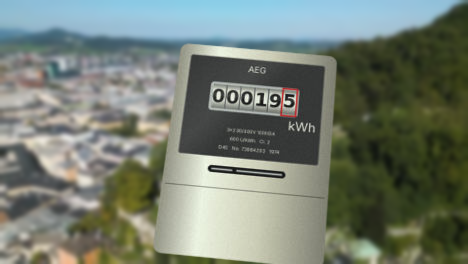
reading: 19.5 kWh
